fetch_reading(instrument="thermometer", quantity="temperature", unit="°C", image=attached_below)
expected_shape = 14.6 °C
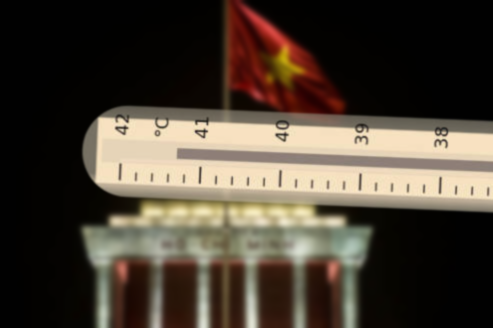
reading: 41.3 °C
